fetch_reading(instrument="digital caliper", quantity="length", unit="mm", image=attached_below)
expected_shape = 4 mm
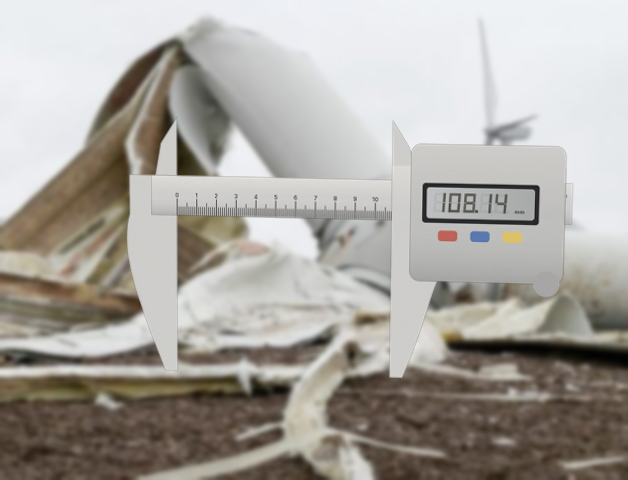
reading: 108.14 mm
